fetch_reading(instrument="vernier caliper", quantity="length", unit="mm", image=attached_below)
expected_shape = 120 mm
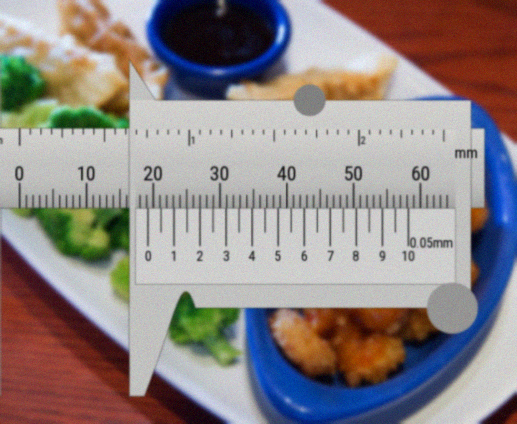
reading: 19.2 mm
